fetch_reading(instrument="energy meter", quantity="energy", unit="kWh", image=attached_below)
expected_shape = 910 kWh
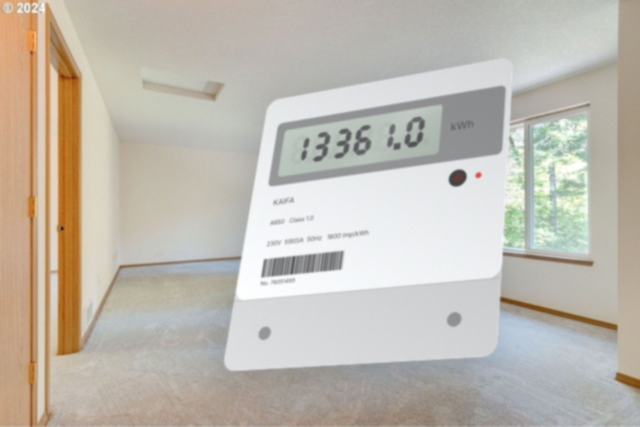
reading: 13361.0 kWh
